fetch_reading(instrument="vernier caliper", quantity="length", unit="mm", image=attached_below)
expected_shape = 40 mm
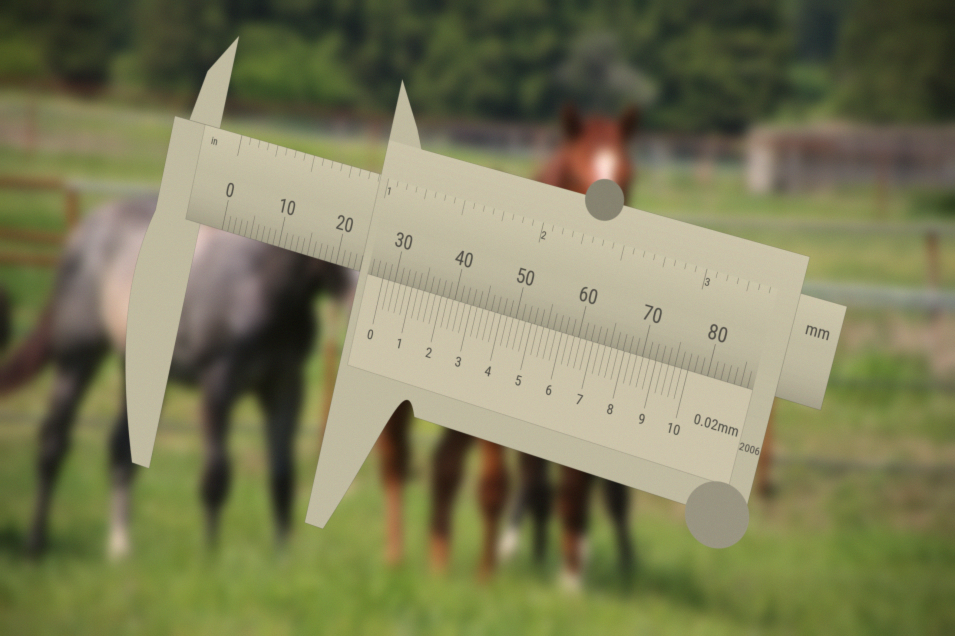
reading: 28.0 mm
